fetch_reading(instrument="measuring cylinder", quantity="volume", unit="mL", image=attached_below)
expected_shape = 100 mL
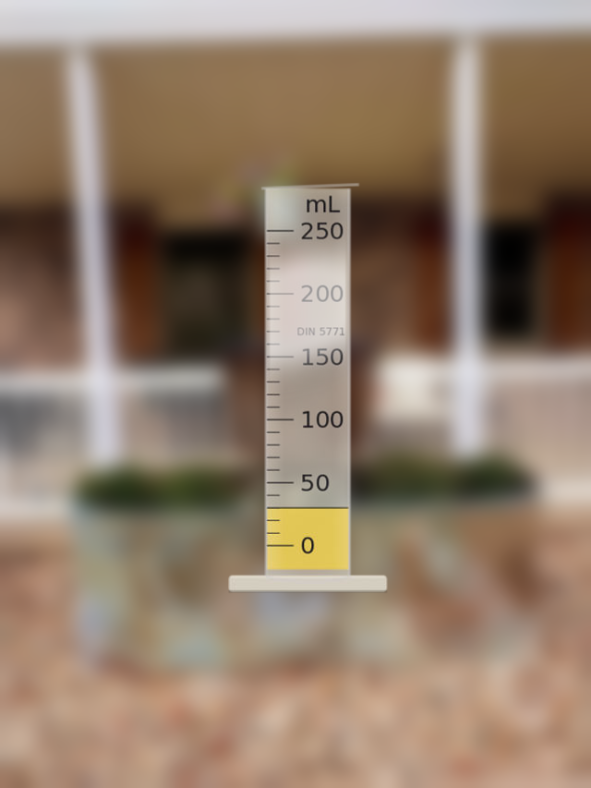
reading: 30 mL
